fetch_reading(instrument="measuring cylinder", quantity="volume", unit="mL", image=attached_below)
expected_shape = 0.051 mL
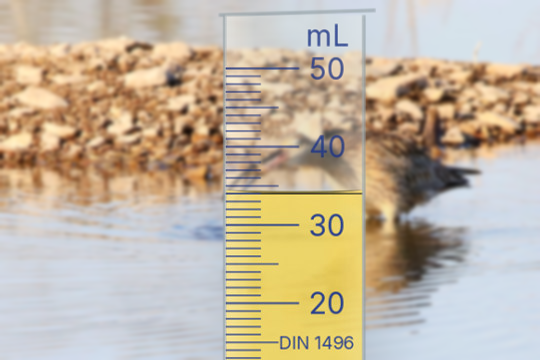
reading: 34 mL
